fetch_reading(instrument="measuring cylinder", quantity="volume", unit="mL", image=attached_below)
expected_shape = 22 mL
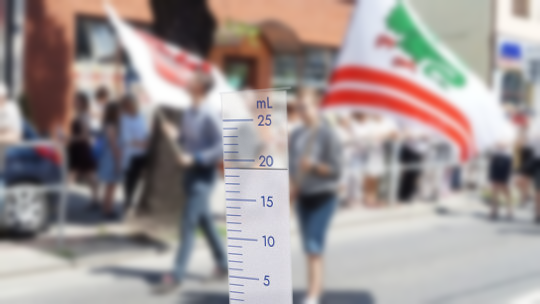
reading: 19 mL
